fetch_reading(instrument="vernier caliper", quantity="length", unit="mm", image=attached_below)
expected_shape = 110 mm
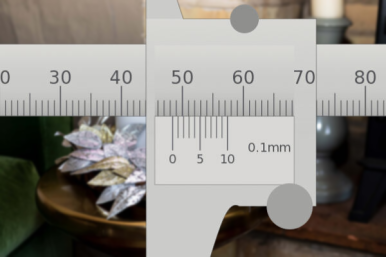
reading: 48.4 mm
